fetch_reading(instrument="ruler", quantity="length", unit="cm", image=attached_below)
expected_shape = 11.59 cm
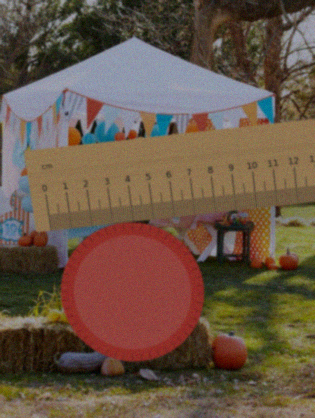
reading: 7 cm
